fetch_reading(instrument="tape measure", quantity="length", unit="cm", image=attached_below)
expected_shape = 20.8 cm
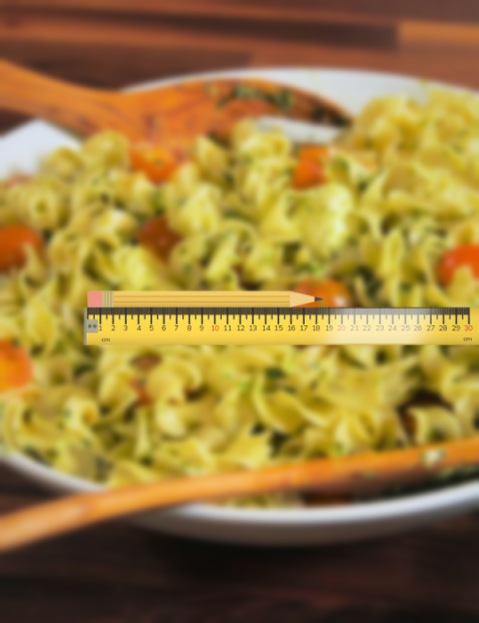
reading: 18.5 cm
